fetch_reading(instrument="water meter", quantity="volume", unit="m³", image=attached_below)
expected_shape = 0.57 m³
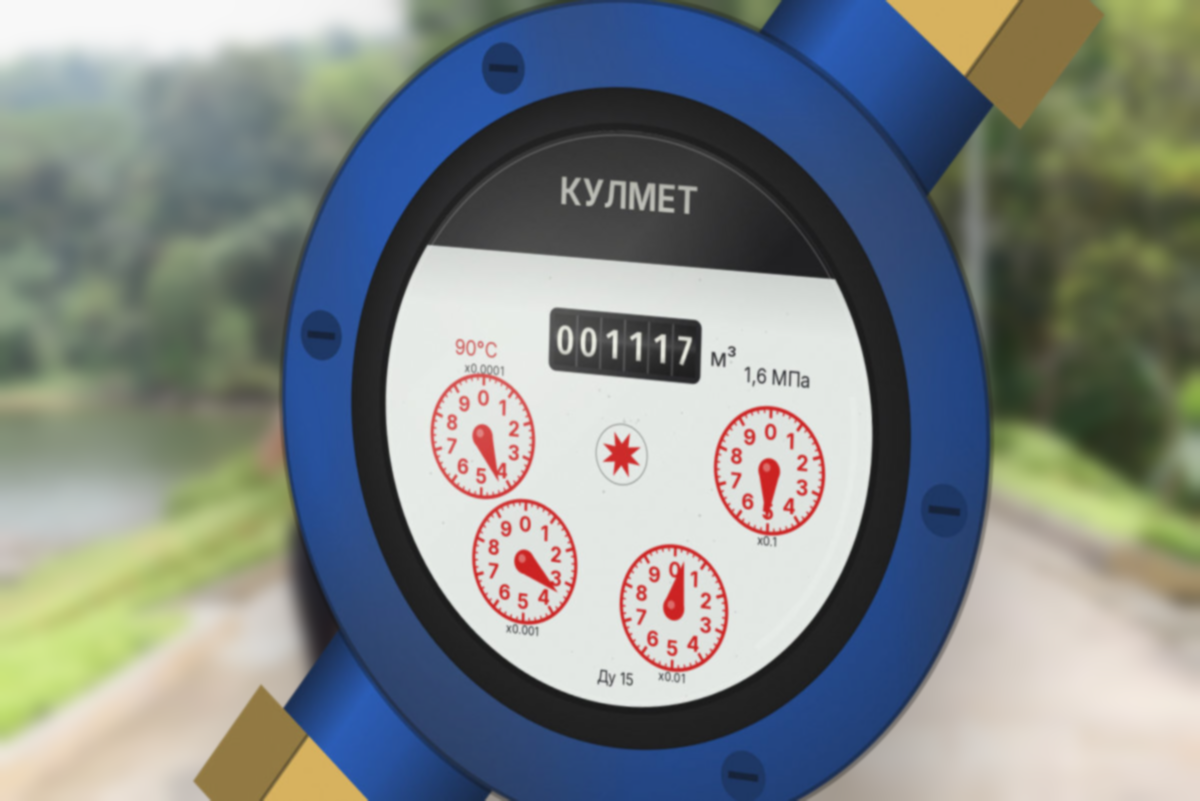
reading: 1117.5034 m³
